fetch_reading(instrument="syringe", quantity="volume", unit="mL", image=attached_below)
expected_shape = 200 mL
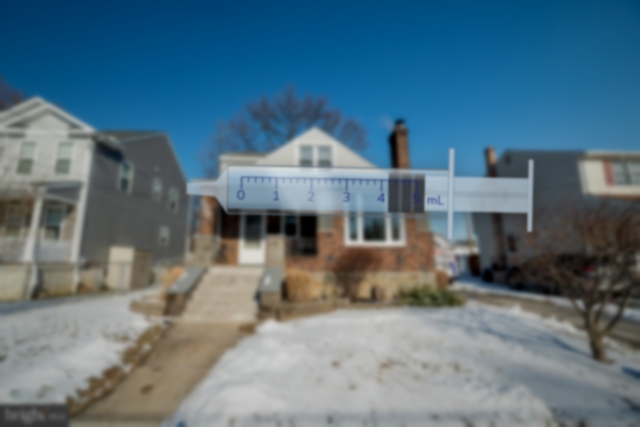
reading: 4.2 mL
